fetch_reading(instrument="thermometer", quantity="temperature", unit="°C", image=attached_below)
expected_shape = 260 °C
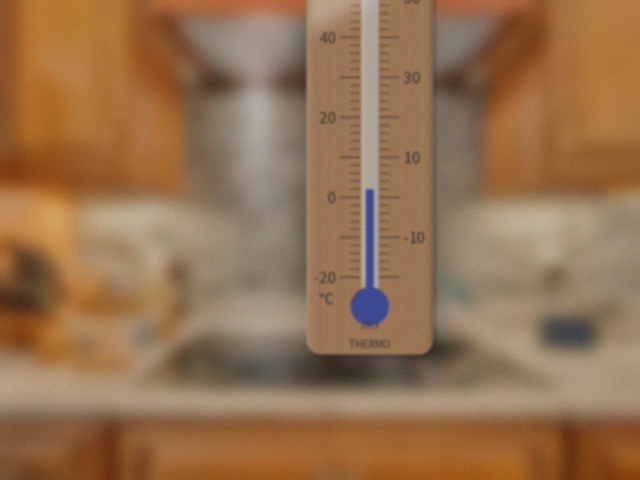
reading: 2 °C
